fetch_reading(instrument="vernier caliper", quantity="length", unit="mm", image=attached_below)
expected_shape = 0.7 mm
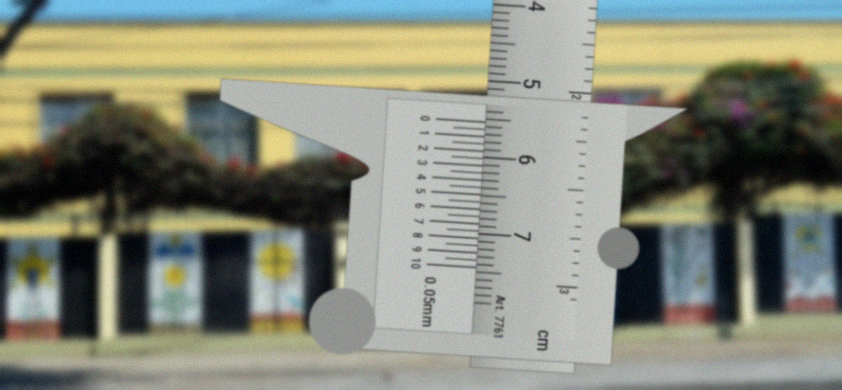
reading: 55.4 mm
